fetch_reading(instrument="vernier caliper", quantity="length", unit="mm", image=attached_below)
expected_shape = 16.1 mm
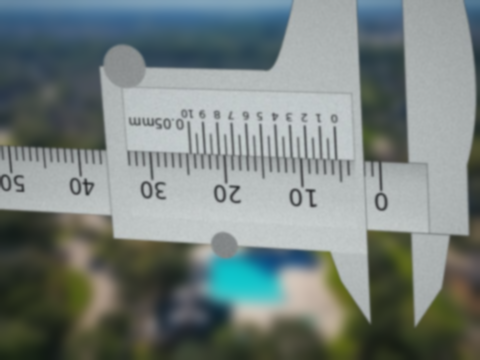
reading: 5.5 mm
